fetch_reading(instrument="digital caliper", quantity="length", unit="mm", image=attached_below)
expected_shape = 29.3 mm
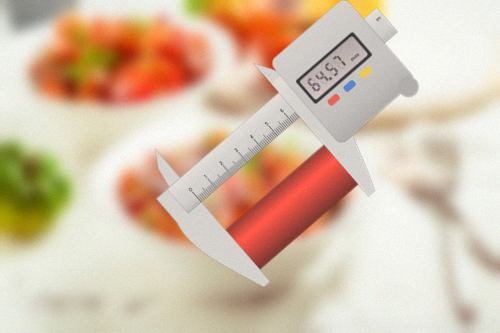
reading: 64.57 mm
